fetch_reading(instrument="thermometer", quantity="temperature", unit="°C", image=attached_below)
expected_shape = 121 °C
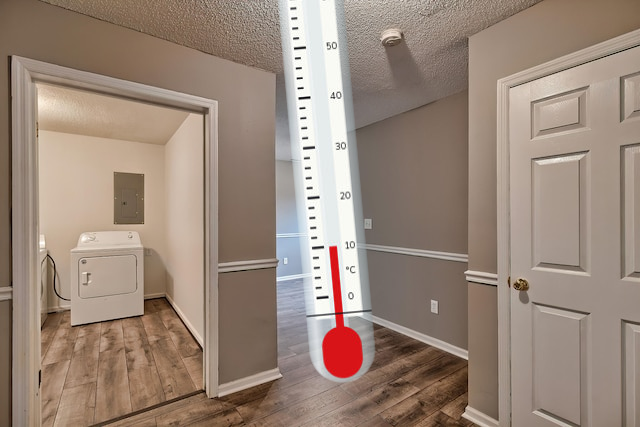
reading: 10 °C
